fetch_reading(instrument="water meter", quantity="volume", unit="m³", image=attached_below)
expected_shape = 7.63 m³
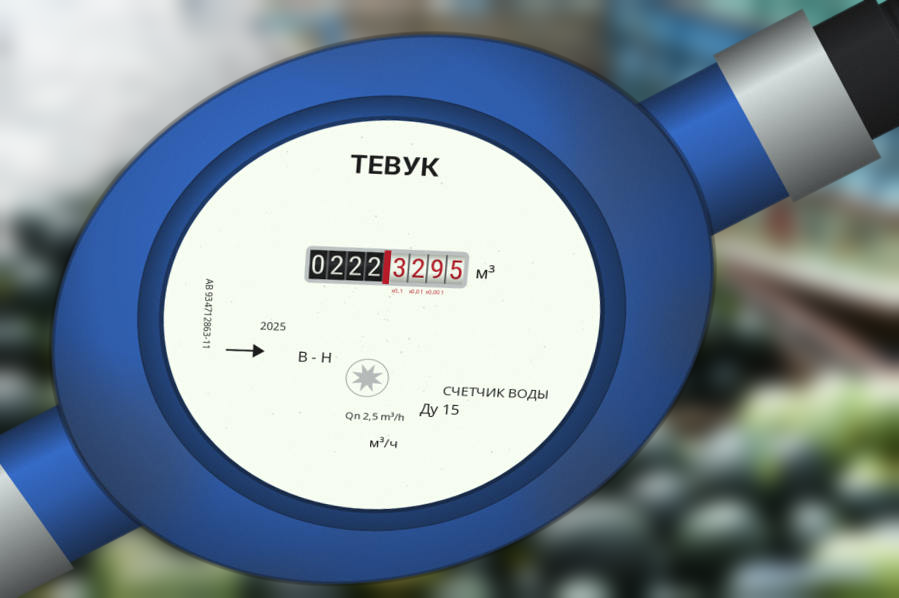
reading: 222.3295 m³
